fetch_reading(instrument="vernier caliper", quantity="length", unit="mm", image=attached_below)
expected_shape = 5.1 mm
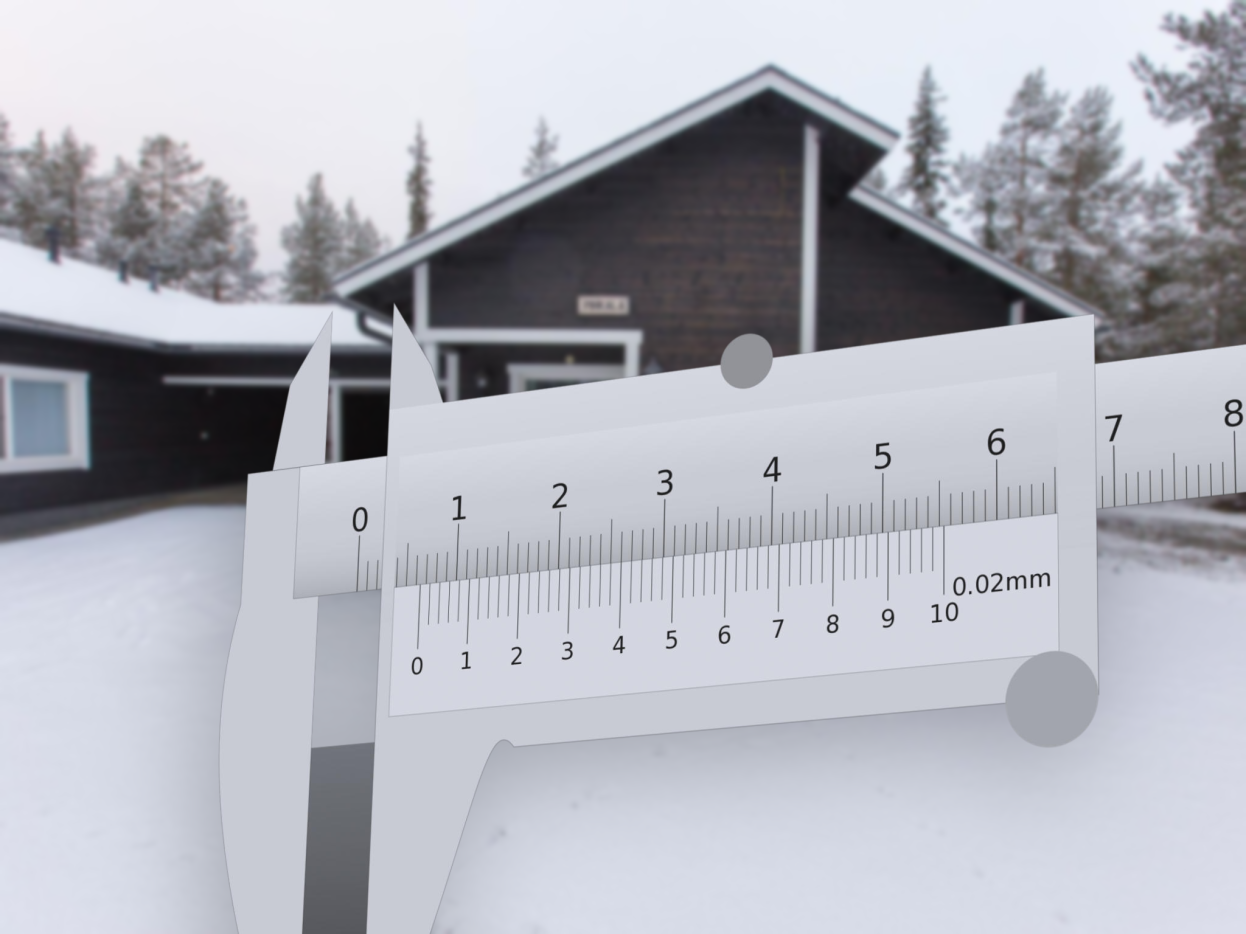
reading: 6.4 mm
